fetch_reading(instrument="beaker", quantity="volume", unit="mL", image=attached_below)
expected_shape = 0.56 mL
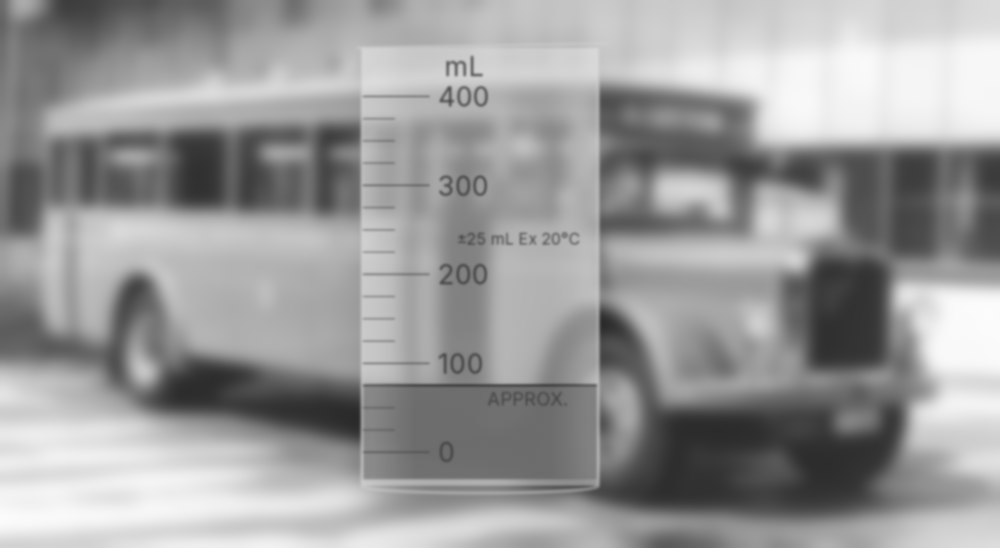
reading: 75 mL
